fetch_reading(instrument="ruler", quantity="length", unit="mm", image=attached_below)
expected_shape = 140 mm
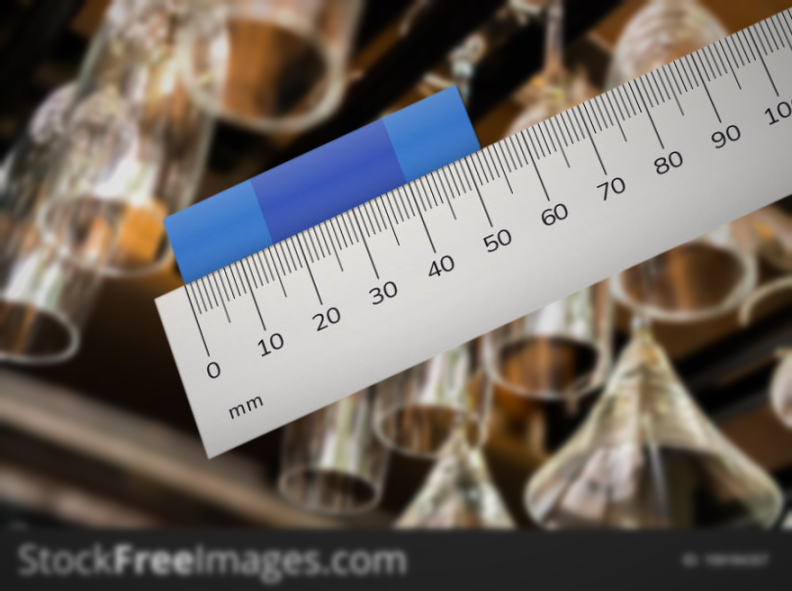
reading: 53 mm
